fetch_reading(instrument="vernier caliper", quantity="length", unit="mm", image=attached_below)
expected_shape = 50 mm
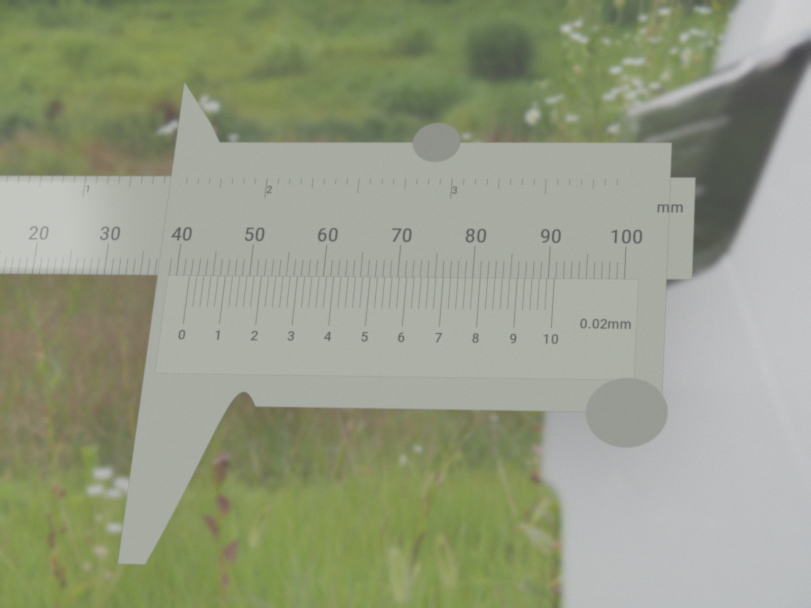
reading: 41.8 mm
